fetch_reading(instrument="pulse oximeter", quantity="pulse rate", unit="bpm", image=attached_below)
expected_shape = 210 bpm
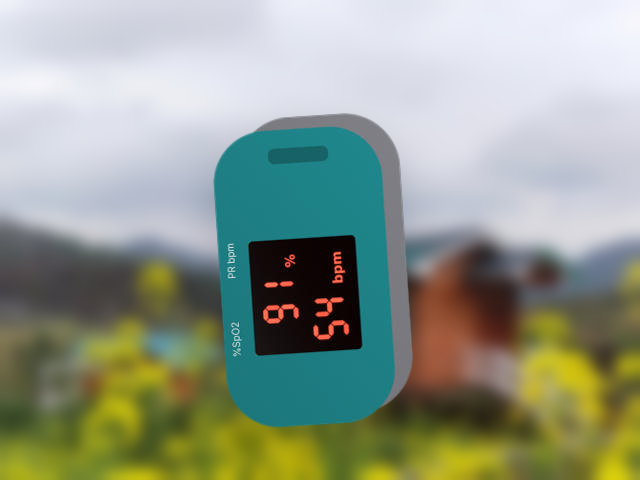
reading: 54 bpm
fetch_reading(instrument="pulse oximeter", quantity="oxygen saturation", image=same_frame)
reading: 91 %
